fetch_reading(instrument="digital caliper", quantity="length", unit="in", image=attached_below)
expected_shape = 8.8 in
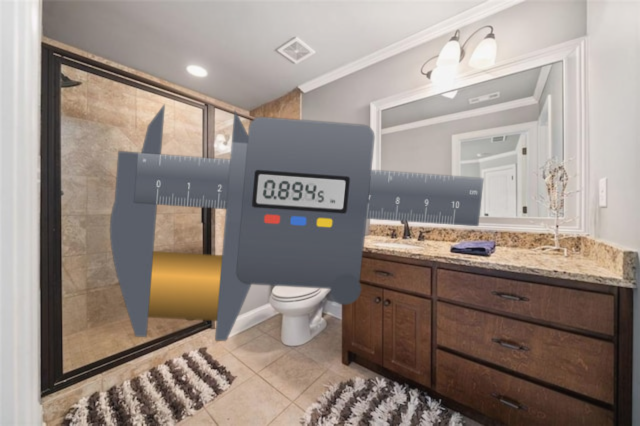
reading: 0.8945 in
